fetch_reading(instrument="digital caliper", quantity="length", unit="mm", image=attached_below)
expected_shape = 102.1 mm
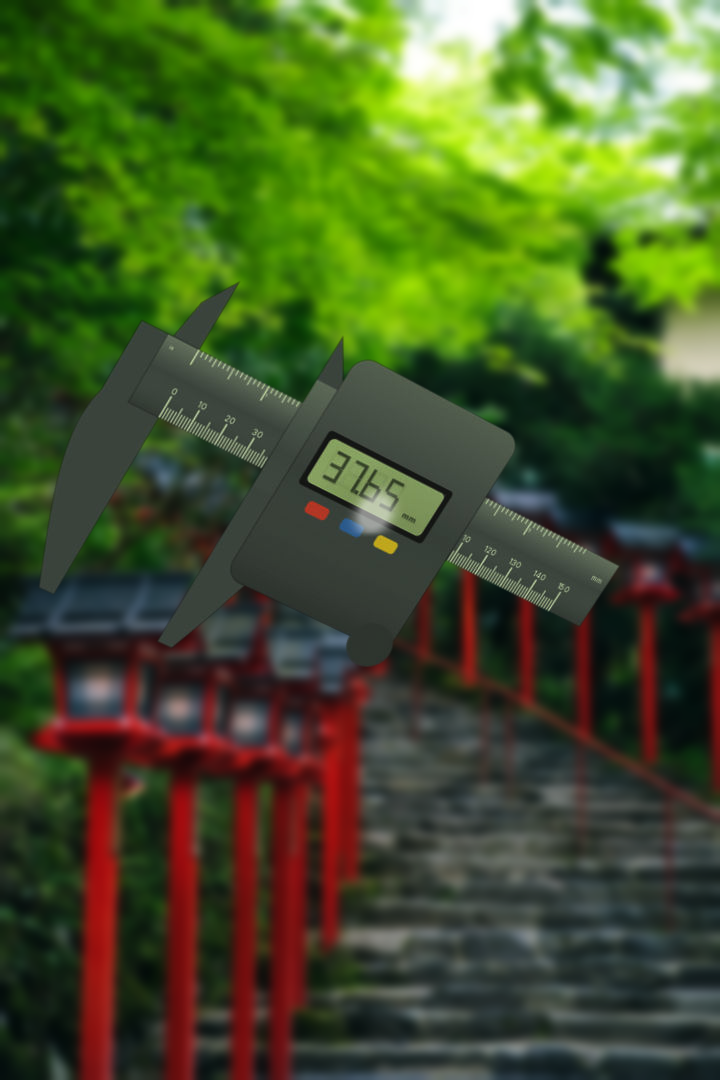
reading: 37.65 mm
